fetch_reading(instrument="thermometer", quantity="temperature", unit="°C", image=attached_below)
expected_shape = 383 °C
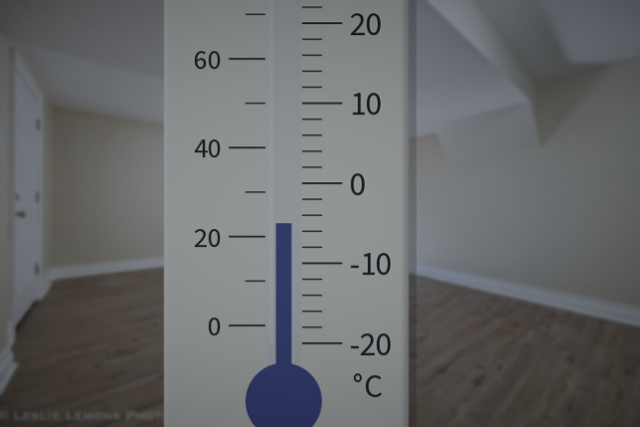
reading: -5 °C
